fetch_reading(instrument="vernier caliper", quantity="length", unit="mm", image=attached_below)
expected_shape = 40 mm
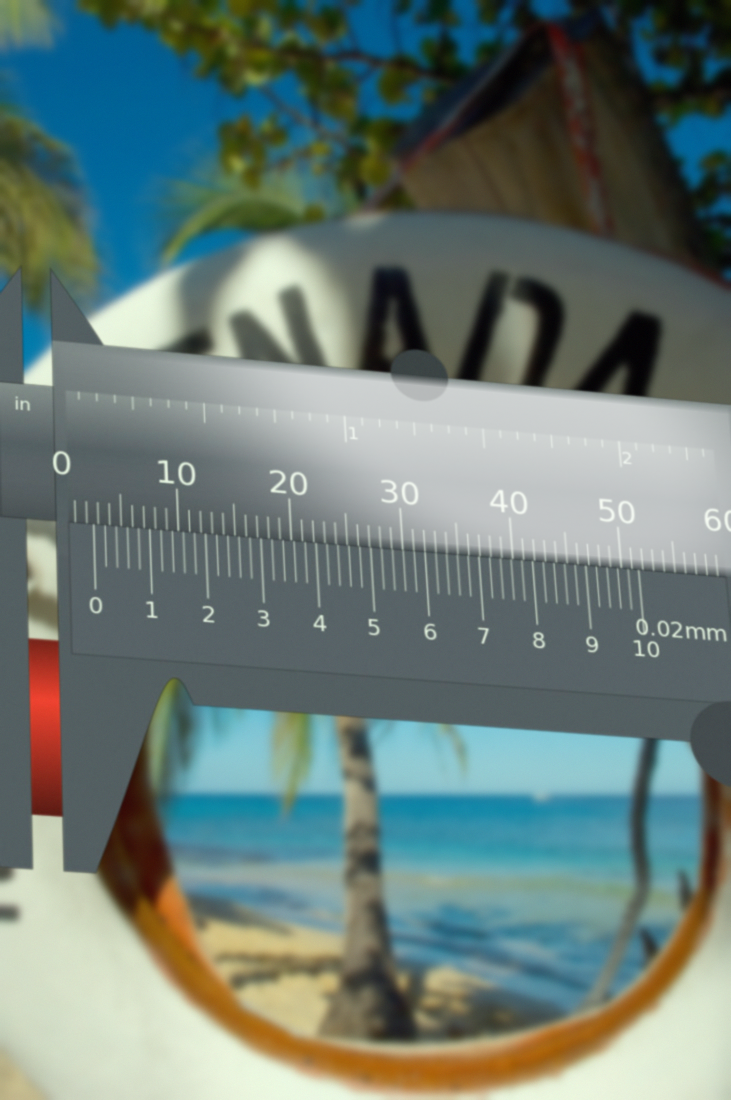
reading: 2.6 mm
